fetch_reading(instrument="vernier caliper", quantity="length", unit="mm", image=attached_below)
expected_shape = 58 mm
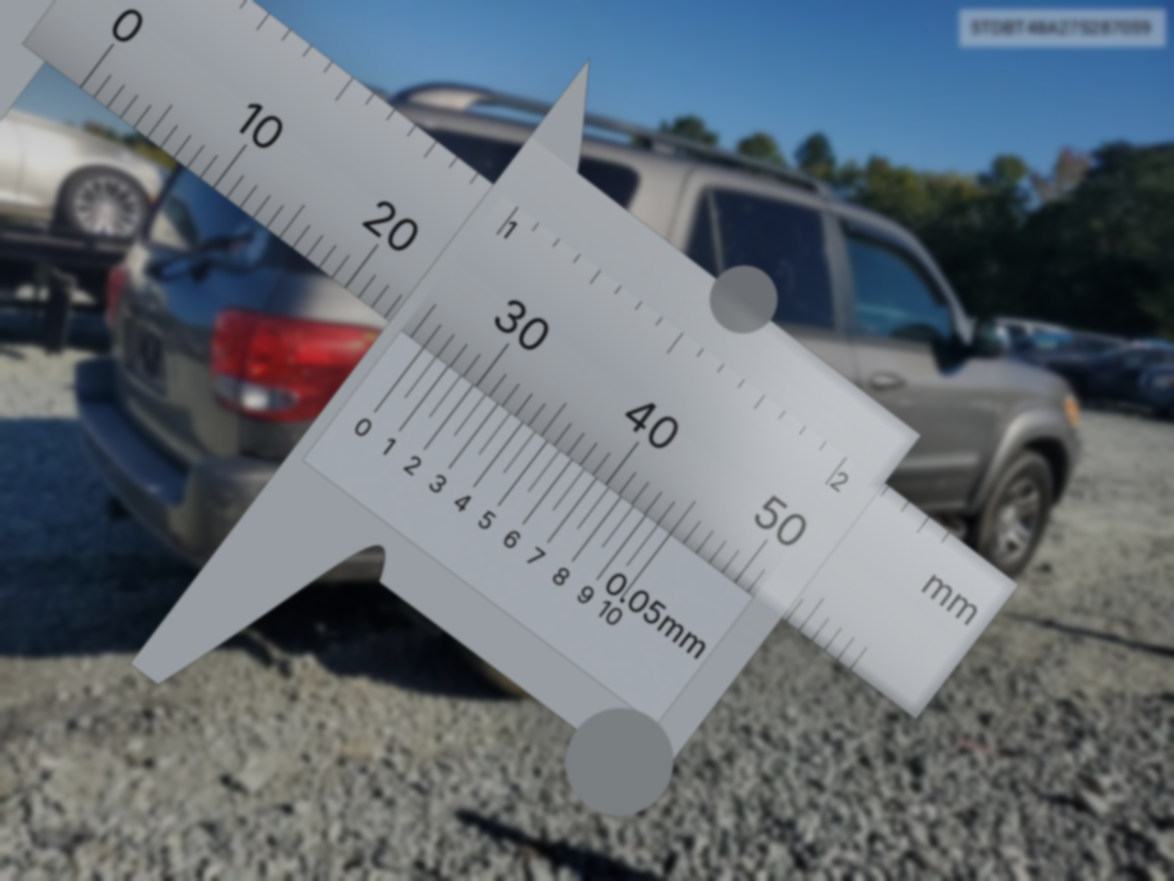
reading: 26.0 mm
